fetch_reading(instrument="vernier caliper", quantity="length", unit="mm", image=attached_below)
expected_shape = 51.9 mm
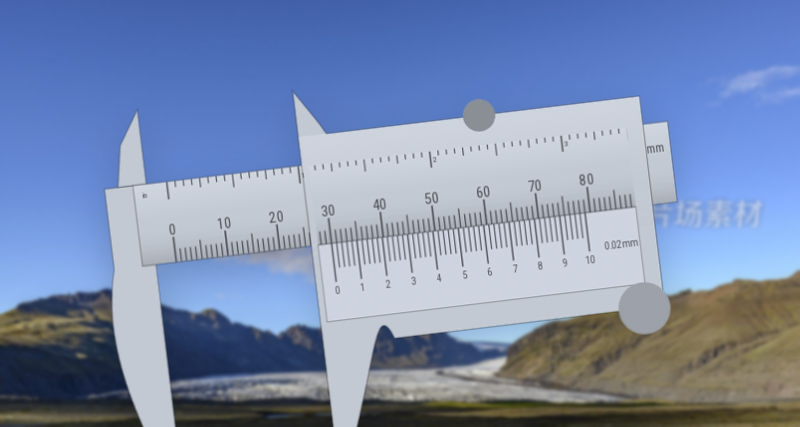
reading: 30.0 mm
